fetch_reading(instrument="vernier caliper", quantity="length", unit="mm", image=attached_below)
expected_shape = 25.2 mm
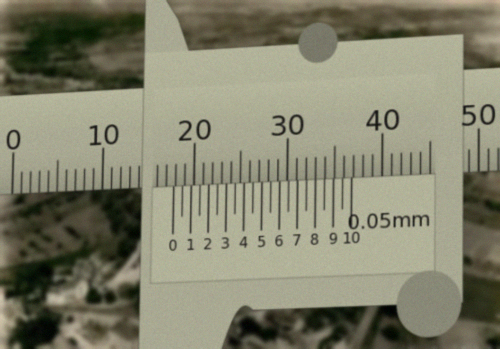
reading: 17.8 mm
